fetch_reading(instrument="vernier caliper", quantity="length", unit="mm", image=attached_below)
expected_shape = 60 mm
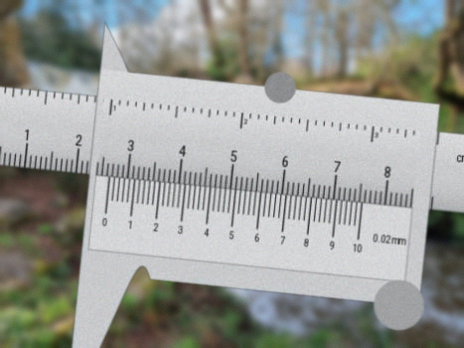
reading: 26.5 mm
